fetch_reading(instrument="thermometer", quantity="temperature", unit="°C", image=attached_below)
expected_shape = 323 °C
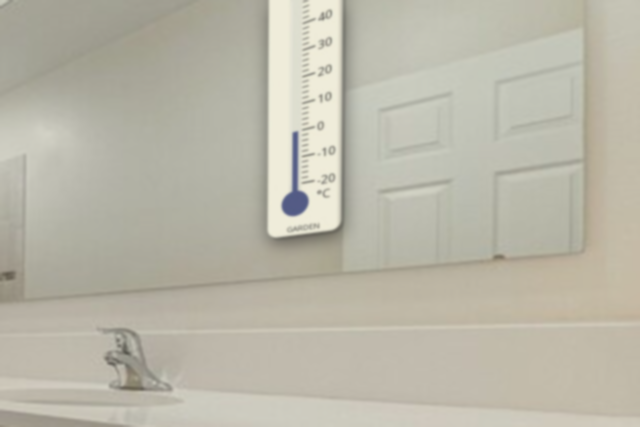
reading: 0 °C
